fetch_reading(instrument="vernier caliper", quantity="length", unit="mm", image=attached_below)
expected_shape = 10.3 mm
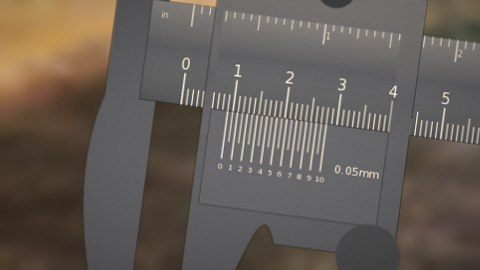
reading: 9.0 mm
